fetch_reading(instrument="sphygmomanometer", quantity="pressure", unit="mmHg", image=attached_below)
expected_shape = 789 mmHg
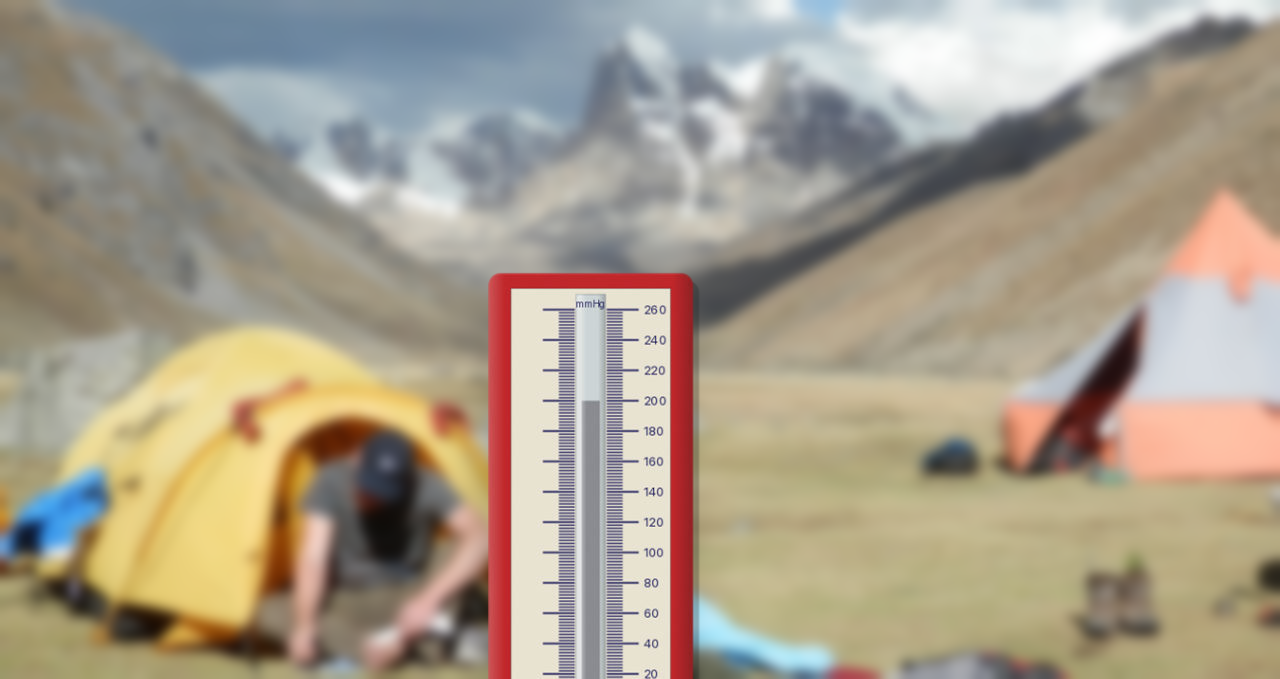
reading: 200 mmHg
